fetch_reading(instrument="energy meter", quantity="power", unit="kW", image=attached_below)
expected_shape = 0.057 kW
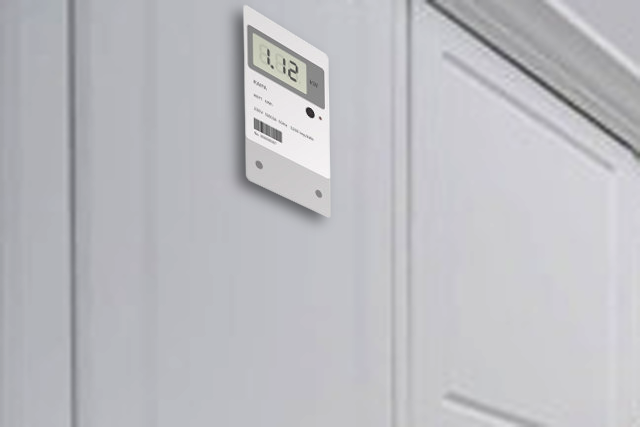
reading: 1.12 kW
